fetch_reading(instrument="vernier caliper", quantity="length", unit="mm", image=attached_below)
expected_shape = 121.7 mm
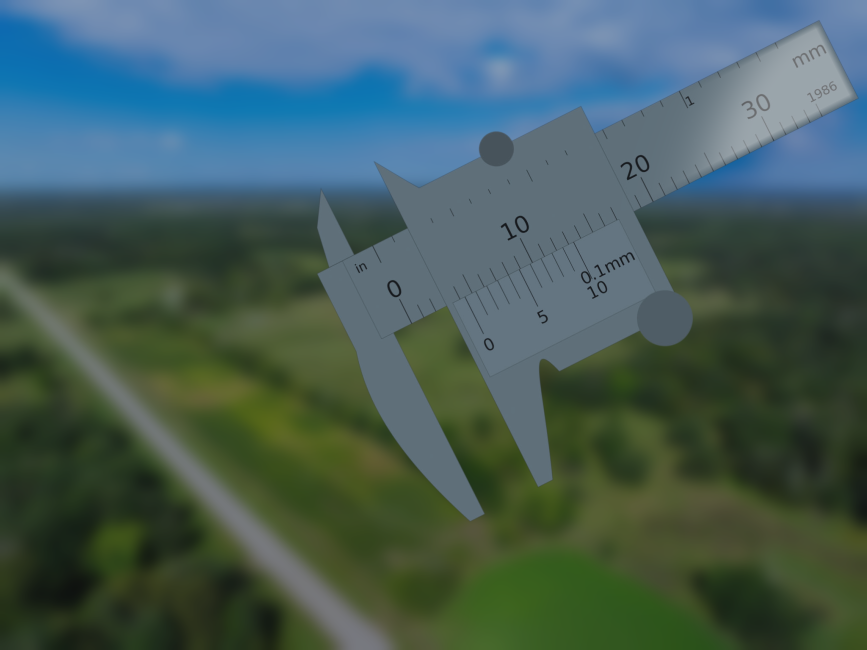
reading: 4.4 mm
